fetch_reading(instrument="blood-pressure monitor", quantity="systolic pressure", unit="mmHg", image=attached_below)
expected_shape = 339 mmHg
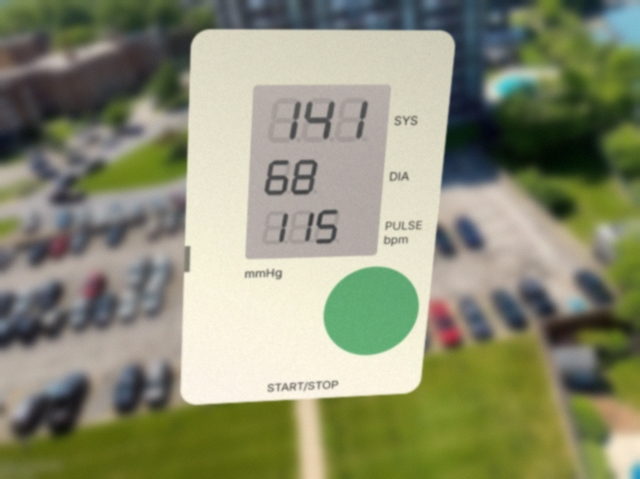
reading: 141 mmHg
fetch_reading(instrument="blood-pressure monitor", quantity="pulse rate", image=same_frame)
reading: 115 bpm
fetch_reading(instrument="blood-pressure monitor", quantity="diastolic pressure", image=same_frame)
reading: 68 mmHg
